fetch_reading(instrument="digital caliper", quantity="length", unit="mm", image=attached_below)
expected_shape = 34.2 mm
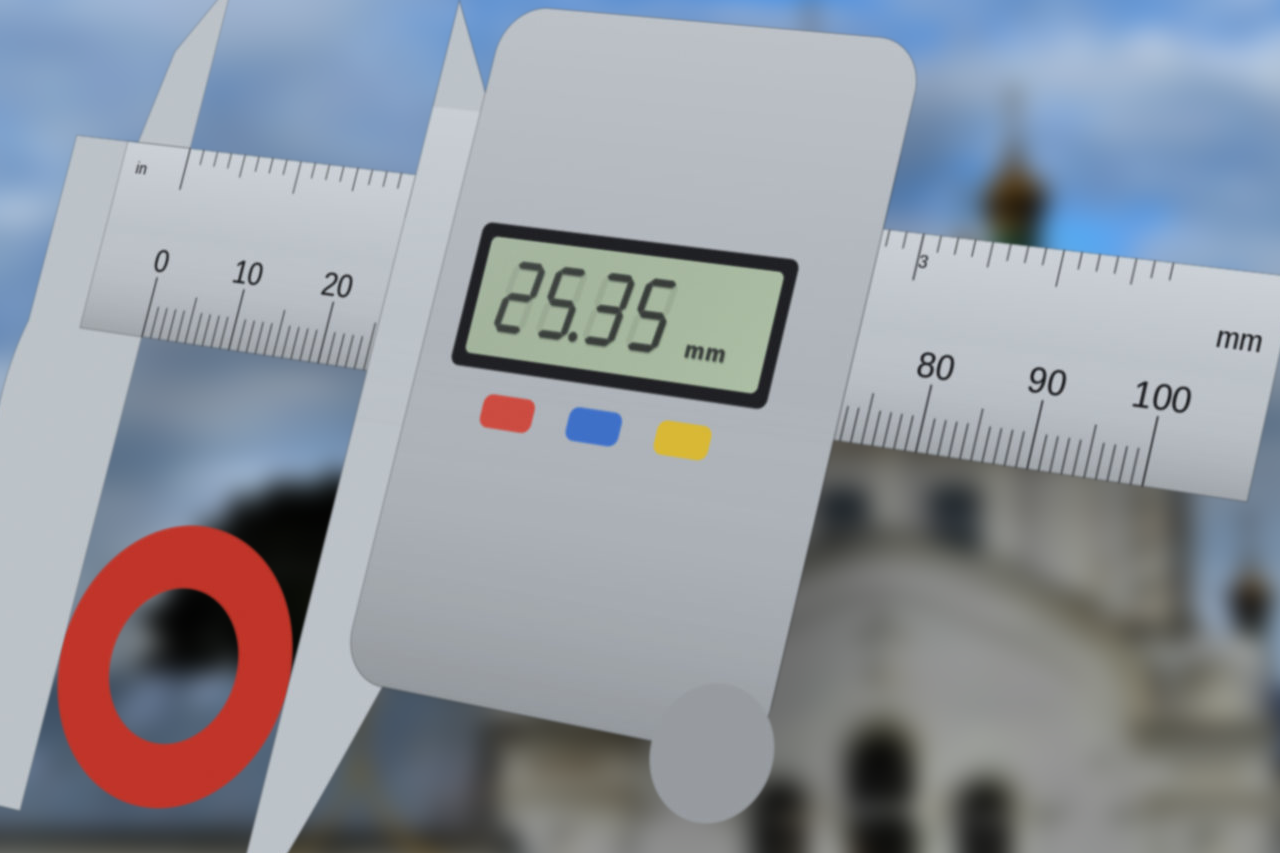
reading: 25.35 mm
